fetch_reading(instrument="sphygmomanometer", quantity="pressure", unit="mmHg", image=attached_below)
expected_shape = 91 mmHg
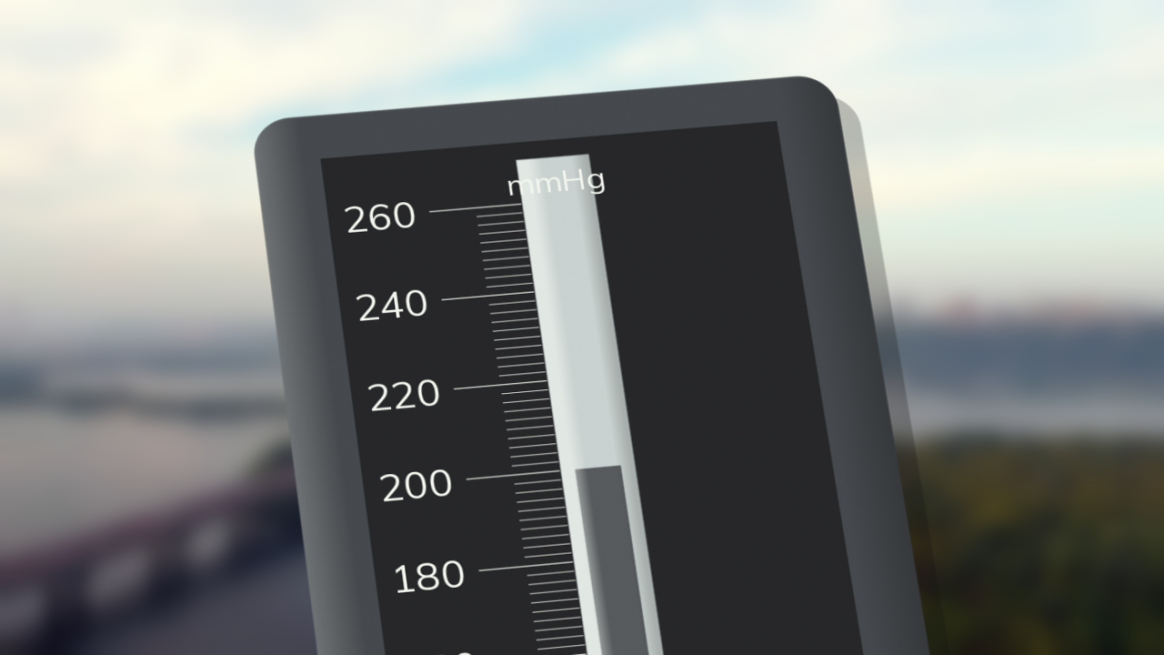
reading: 200 mmHg
